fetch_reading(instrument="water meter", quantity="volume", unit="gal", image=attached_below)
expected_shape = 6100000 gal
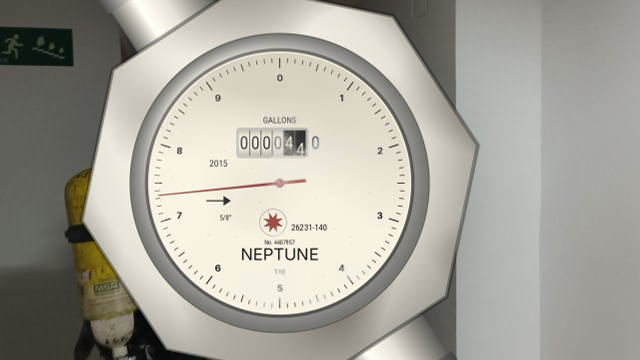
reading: 437.3 gal
